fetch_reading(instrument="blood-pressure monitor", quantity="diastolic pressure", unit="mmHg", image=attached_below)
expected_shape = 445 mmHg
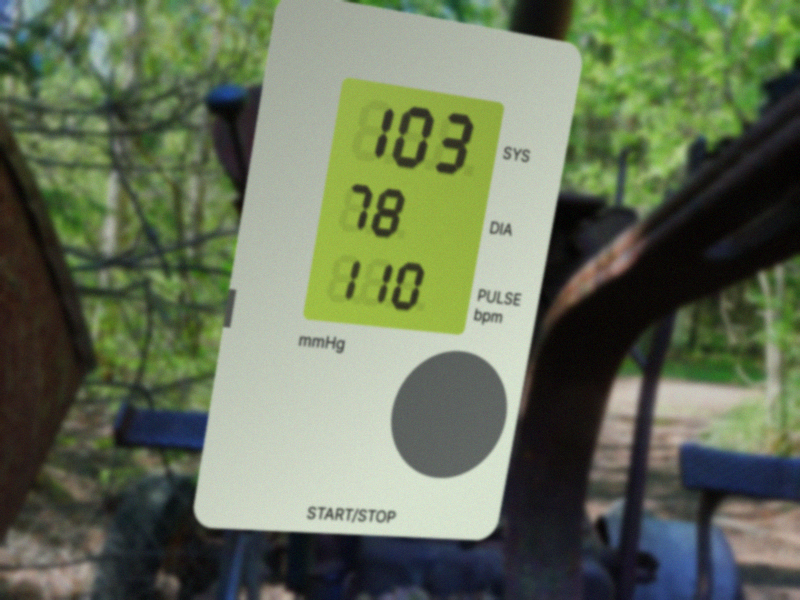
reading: 78 mmHg
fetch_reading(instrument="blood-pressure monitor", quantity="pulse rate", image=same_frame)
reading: 110 bpm
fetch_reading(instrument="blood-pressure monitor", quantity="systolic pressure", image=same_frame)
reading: 103 mmHg
